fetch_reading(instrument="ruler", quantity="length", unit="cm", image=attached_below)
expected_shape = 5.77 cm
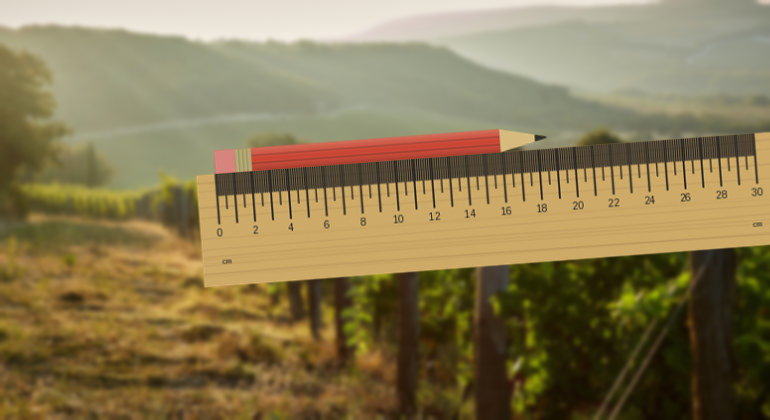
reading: 18.5 cm
